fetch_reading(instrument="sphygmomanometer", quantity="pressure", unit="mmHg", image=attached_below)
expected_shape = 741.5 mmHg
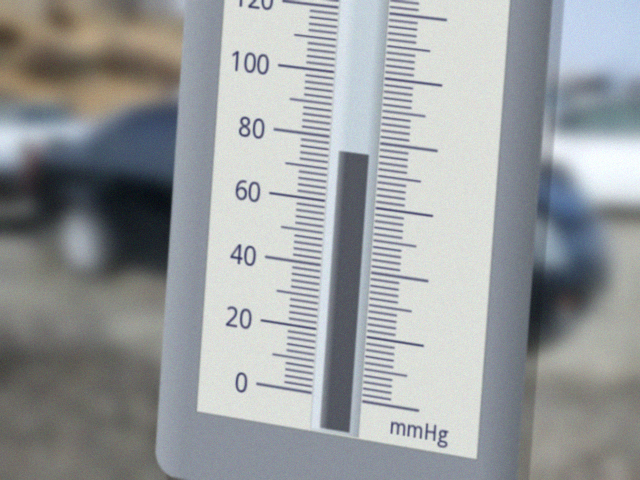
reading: 76 mmHg
